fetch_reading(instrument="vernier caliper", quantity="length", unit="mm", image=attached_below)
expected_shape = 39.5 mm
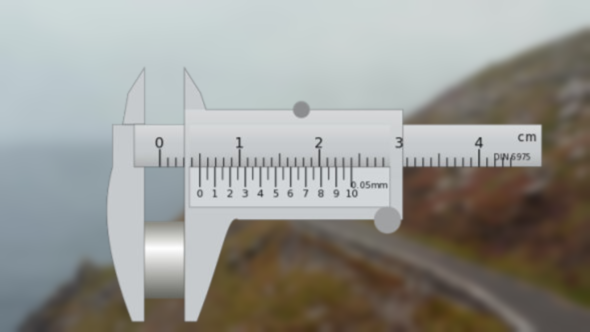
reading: 5.0 mm
